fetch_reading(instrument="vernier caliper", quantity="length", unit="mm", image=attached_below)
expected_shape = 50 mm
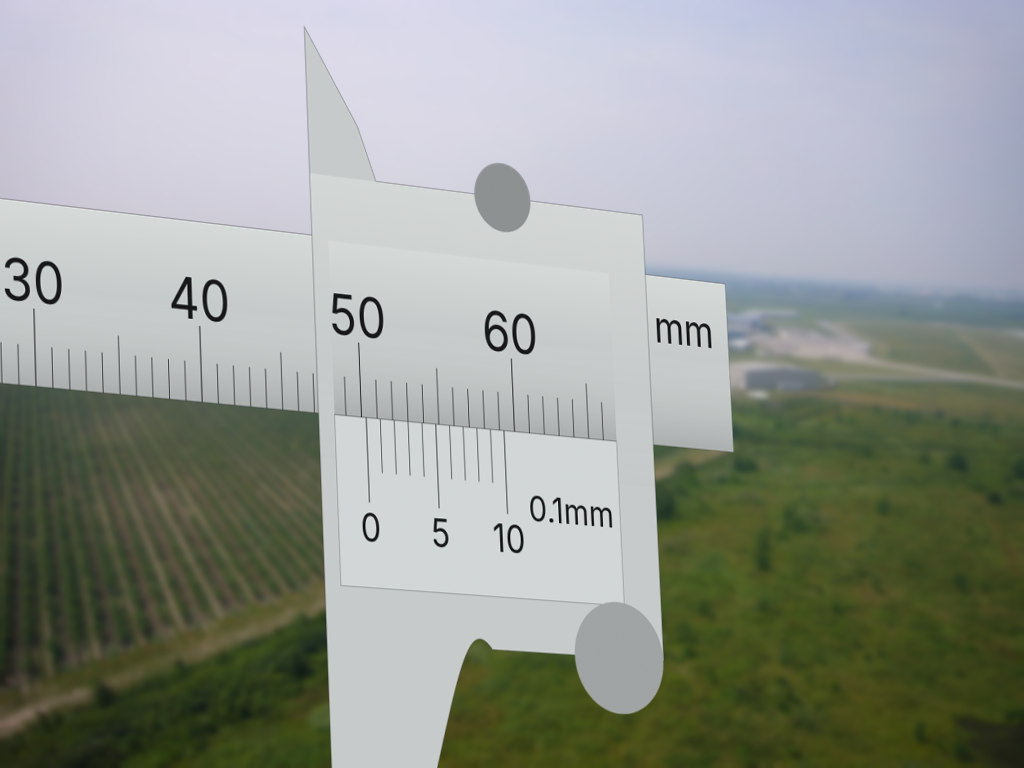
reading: 50.3 mm
